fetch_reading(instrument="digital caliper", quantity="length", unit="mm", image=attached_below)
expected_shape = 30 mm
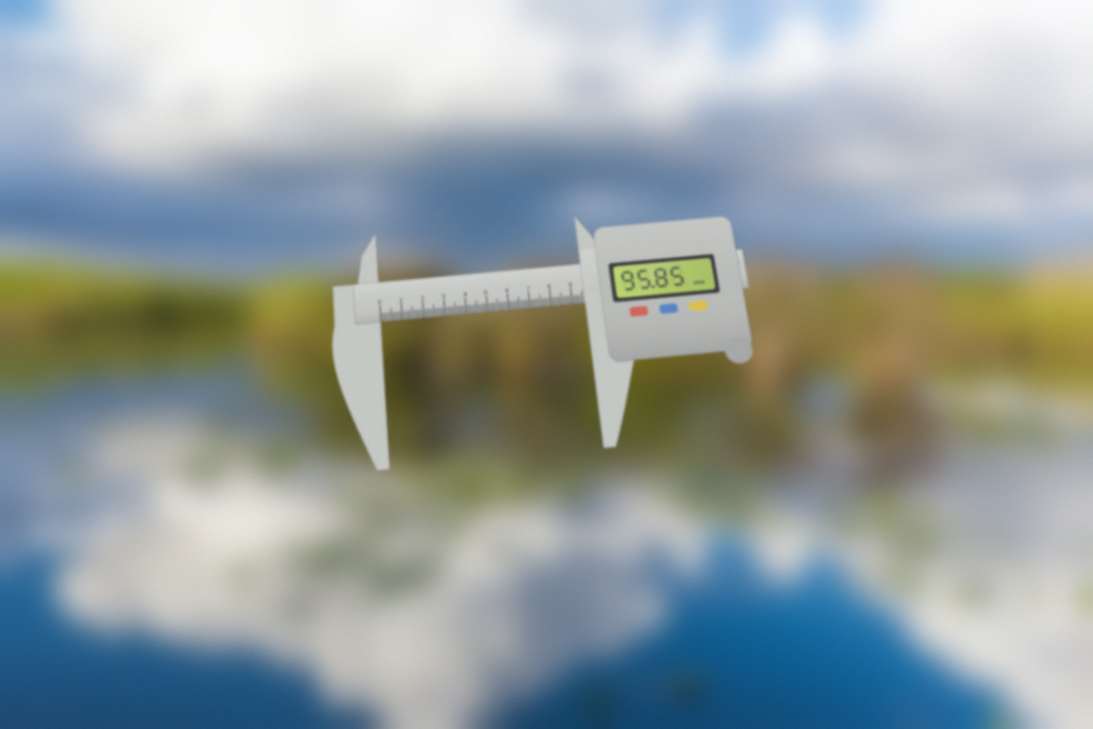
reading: 95.85 mm
